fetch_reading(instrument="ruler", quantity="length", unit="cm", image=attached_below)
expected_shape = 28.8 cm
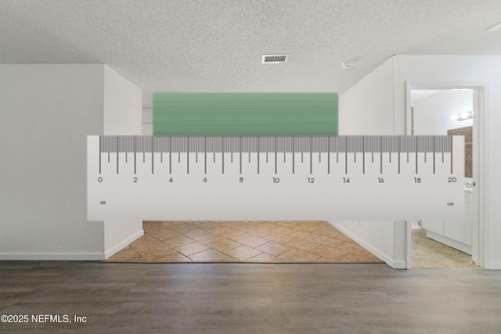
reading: 10.5 cm
